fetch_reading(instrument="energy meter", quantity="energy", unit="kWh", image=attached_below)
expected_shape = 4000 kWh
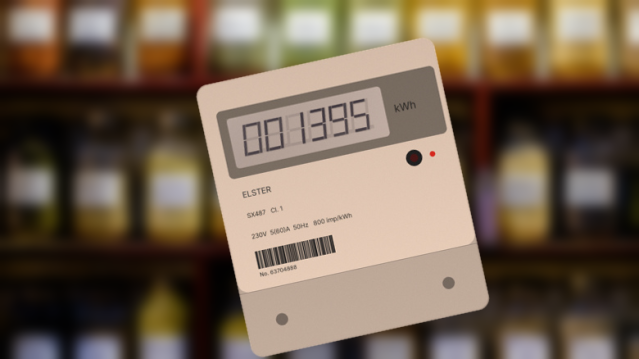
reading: 1395 kWh
